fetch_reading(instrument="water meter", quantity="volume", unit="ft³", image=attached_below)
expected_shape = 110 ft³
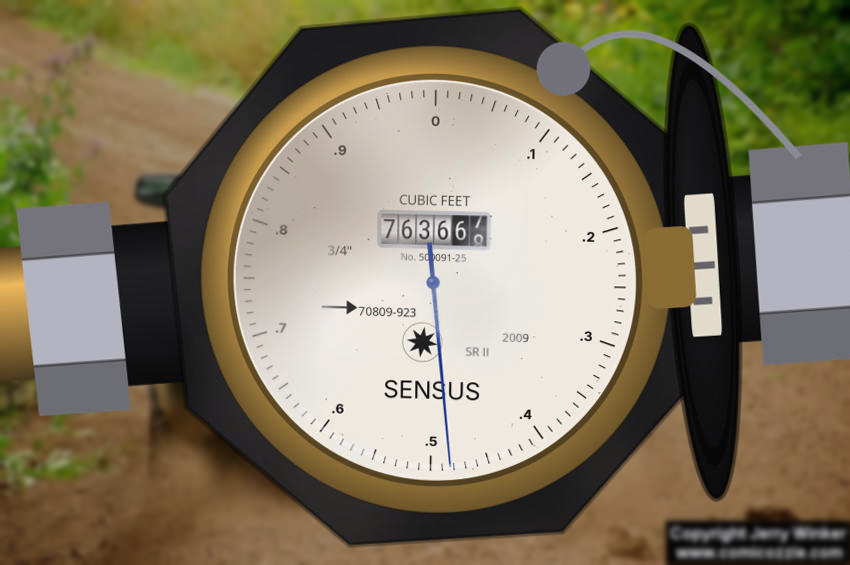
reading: 763667.48 ft³
